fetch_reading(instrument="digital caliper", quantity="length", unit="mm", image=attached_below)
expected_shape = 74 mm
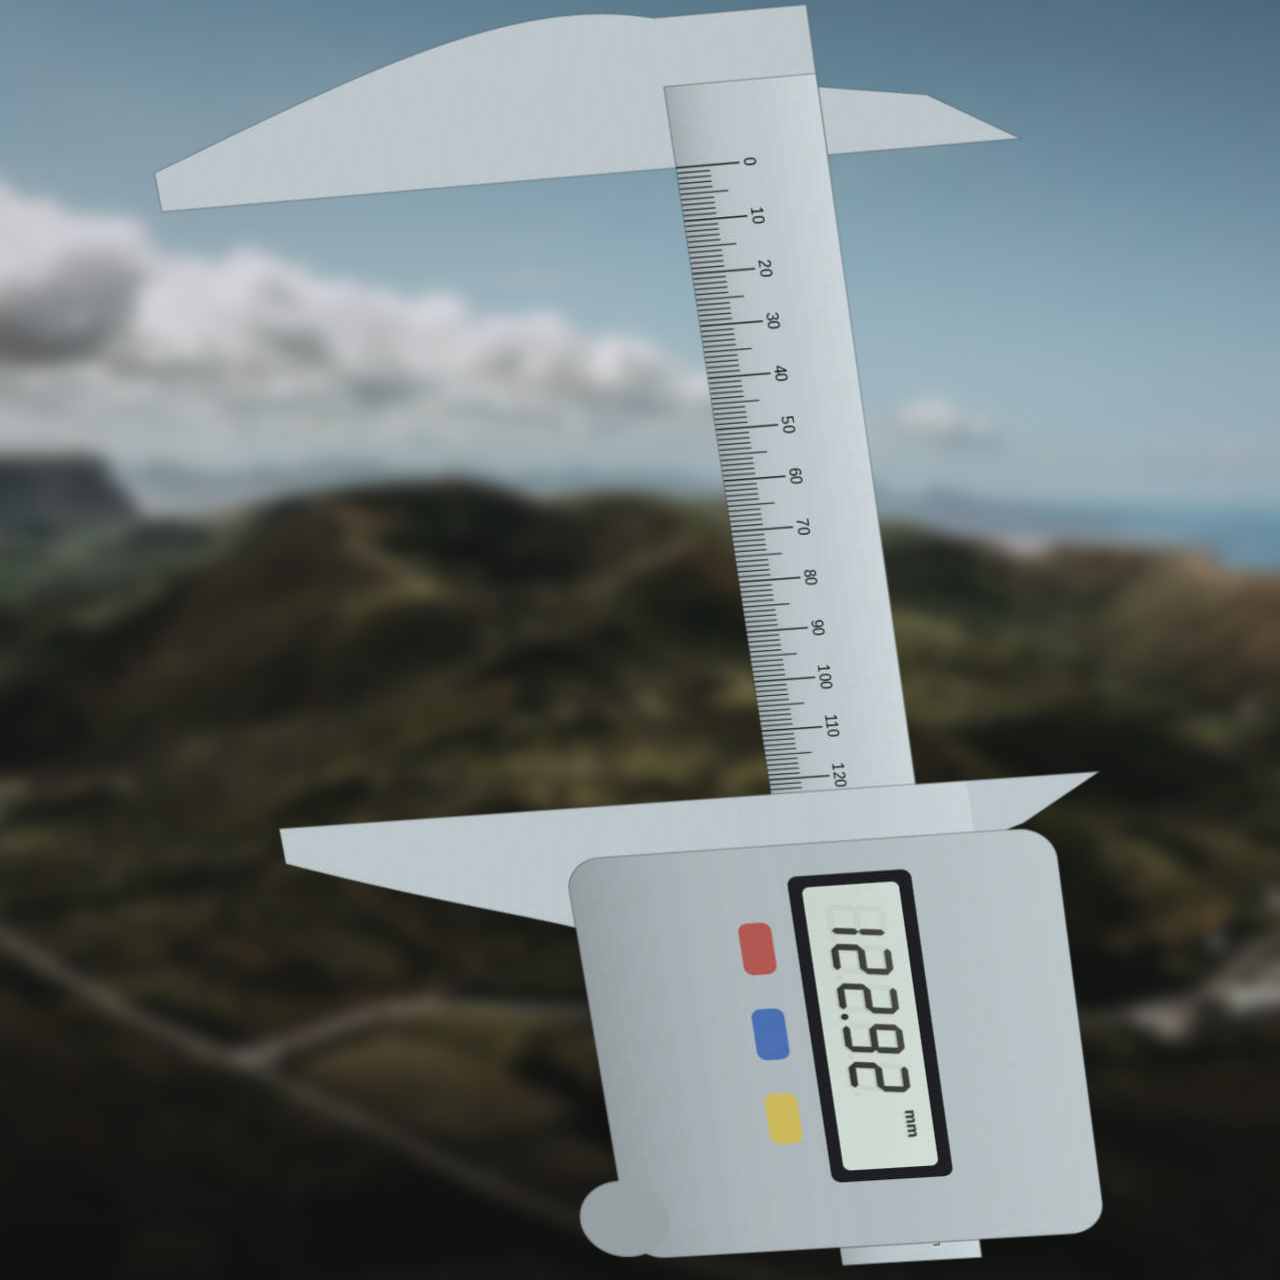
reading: 122.92 mm
